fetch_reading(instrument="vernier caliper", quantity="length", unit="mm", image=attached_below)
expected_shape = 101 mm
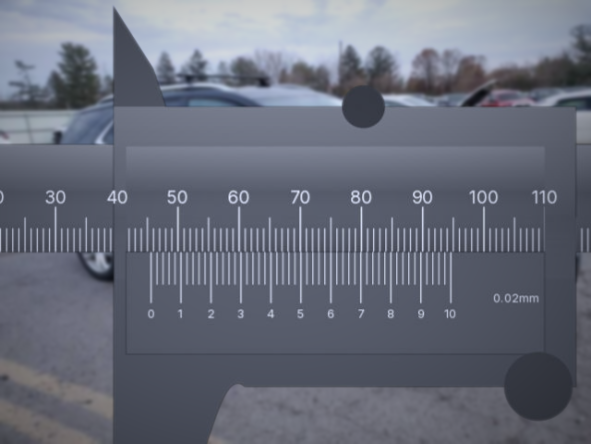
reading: 45.6 mm
